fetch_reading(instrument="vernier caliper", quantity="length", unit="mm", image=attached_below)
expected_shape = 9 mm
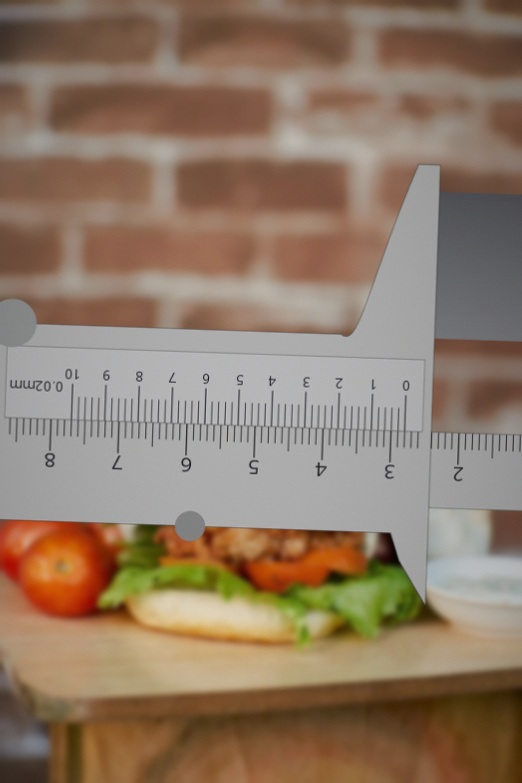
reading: 28.0 mm
